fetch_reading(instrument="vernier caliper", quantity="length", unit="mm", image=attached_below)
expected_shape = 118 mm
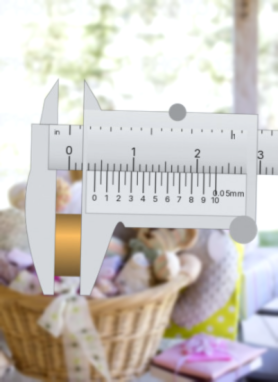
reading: 4.0 mm
